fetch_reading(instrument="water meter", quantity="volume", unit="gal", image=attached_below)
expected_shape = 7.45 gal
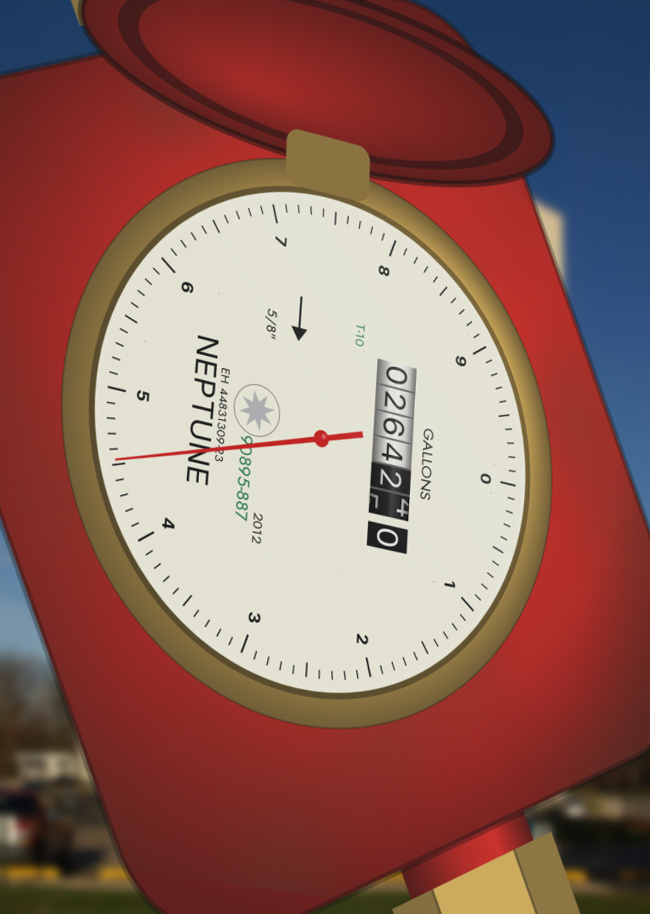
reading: 264244.5 gal
